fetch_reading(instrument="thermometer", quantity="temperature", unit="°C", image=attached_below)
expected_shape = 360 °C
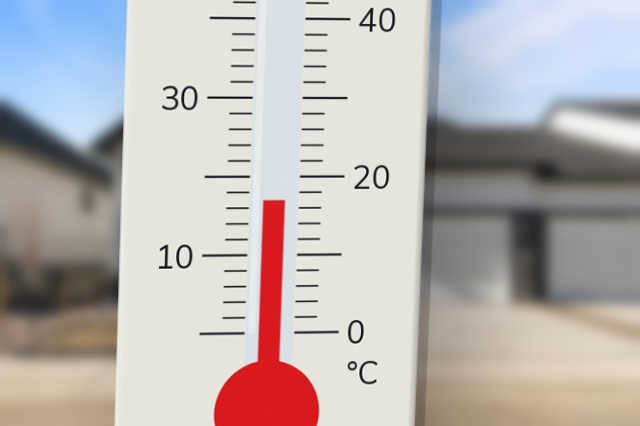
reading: 17 °C
